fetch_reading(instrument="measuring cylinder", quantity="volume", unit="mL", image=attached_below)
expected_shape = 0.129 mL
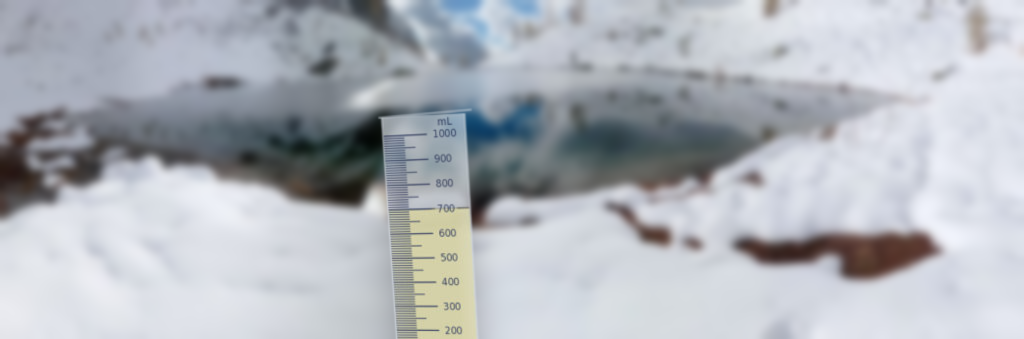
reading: 700 mL
